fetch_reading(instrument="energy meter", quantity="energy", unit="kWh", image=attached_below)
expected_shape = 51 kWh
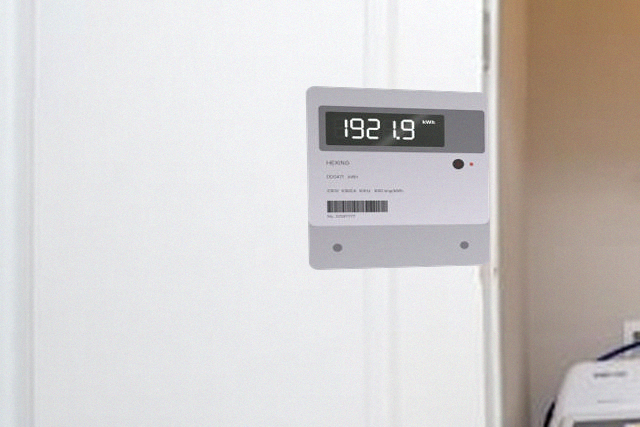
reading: 1921.9 kWh
